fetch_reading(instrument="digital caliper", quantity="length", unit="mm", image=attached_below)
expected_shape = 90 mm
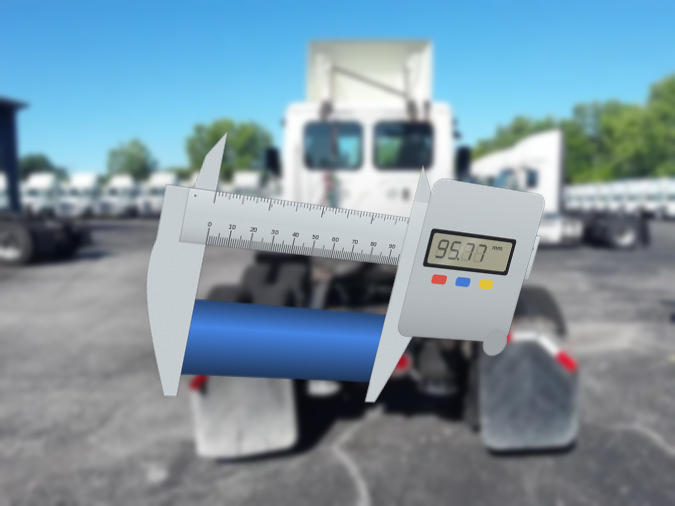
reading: 95.77 mm
